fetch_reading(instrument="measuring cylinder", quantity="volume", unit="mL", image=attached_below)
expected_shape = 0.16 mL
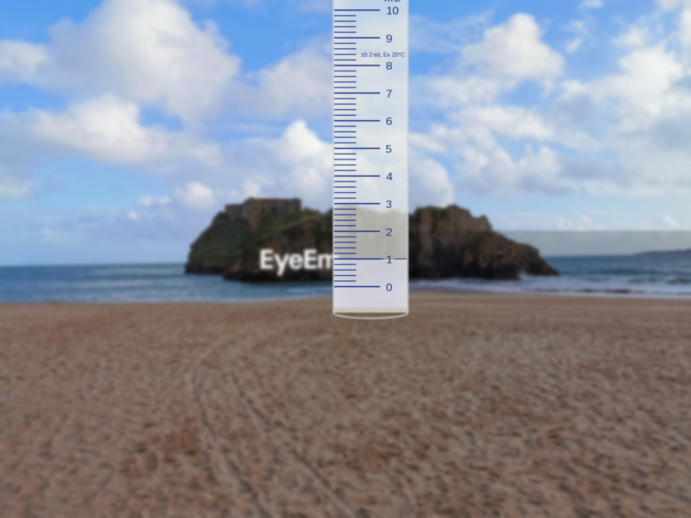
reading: 1 mL
